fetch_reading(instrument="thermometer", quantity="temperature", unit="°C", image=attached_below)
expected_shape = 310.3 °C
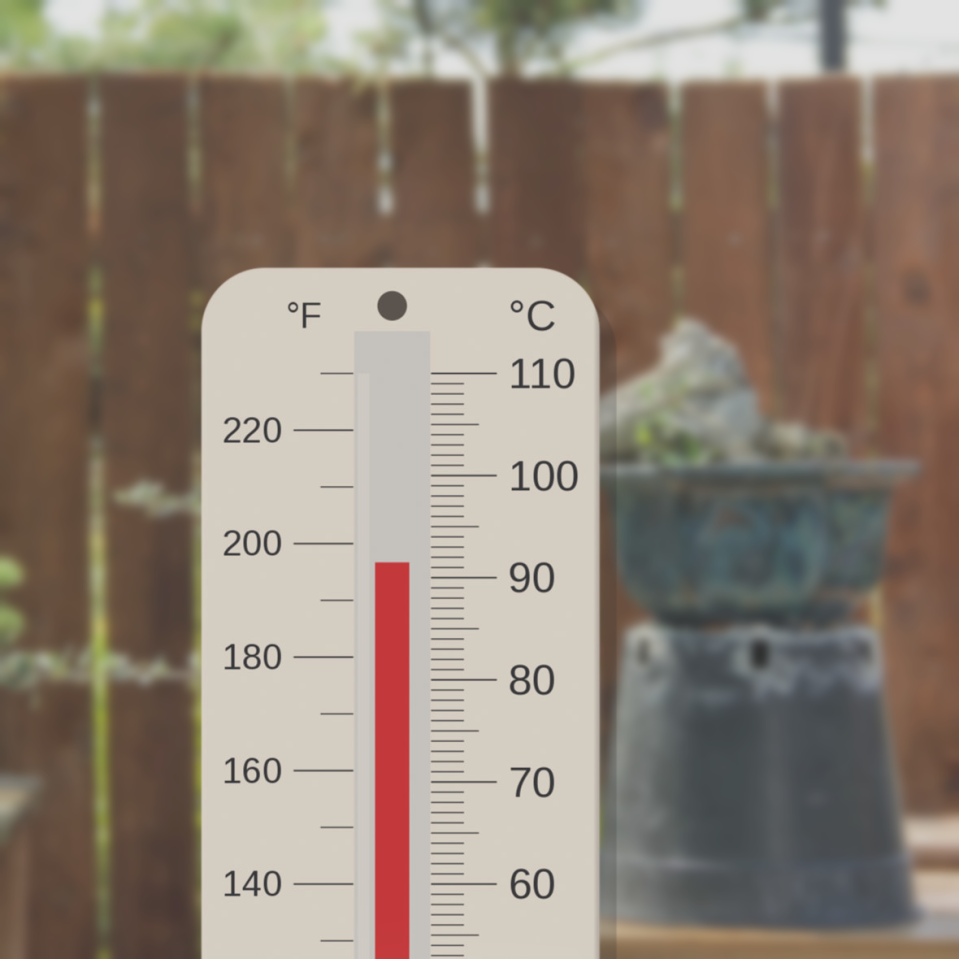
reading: 91.5 °C
